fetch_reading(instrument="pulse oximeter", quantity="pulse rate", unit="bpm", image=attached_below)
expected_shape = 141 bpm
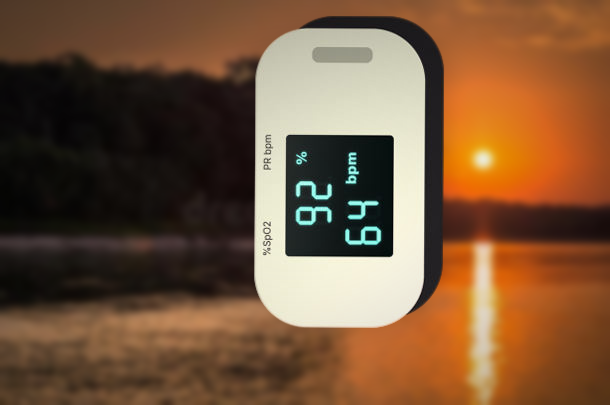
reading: 64 bpm
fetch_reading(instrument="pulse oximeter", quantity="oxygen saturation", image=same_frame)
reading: 92 %
